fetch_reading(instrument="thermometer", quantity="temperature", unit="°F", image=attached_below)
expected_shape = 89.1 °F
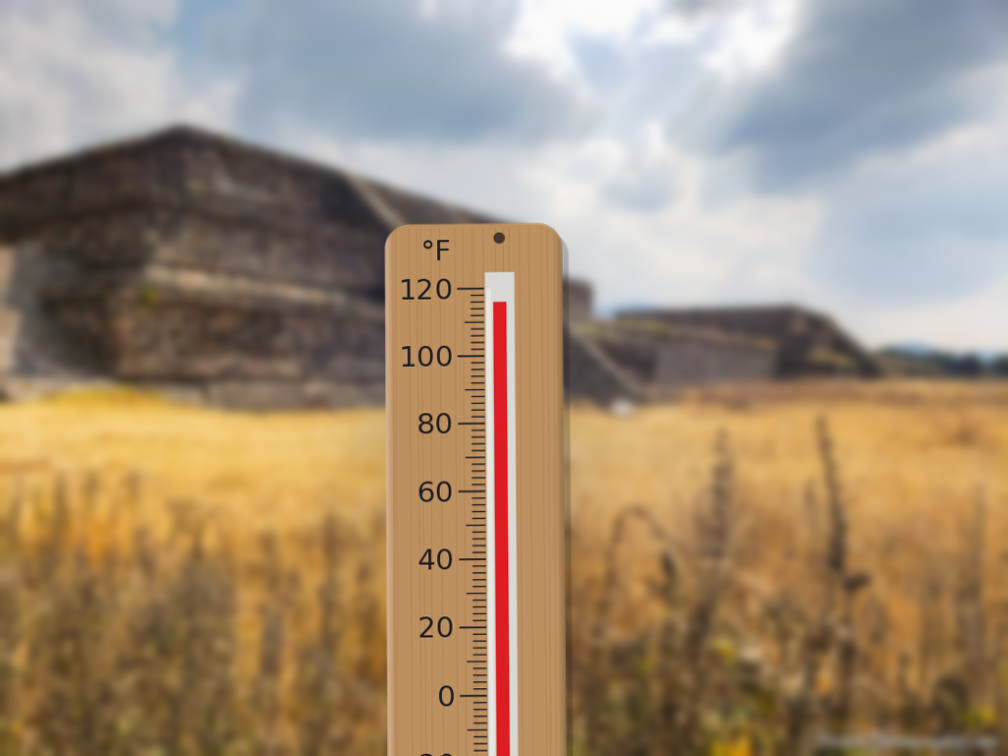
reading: 116 °F
